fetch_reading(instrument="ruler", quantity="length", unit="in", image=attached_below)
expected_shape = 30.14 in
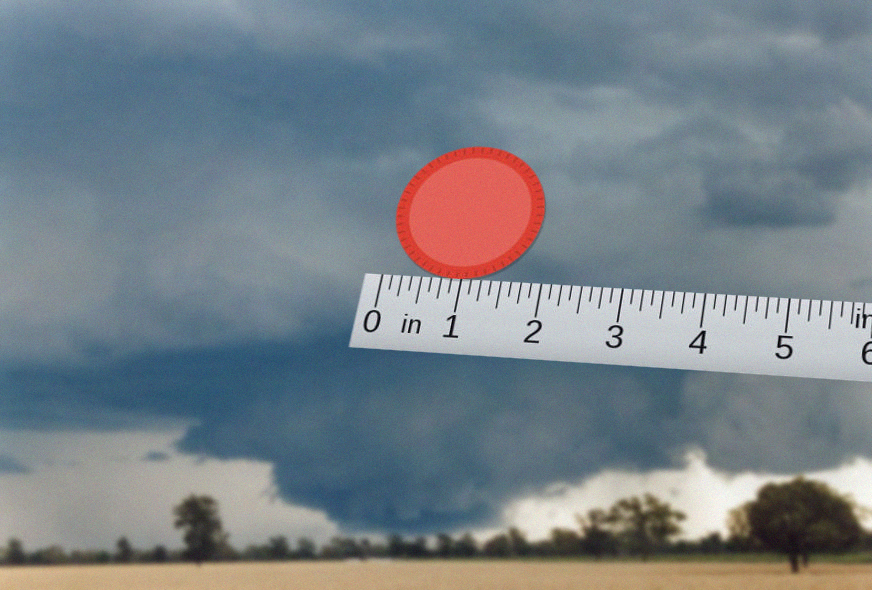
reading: 1.875 in
